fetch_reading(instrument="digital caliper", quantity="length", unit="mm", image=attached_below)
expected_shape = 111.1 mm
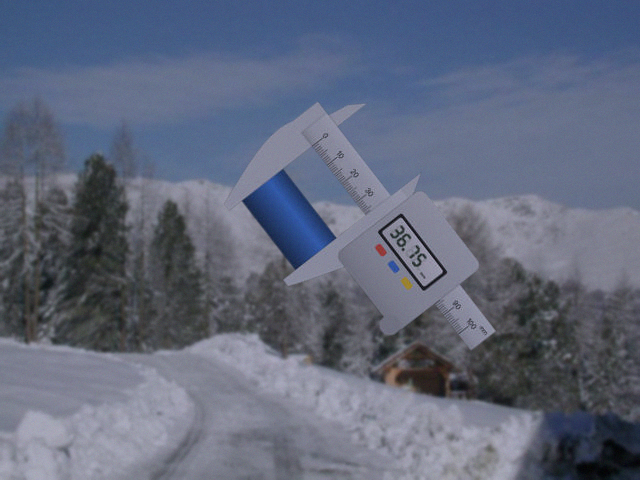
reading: 36.75 mm
